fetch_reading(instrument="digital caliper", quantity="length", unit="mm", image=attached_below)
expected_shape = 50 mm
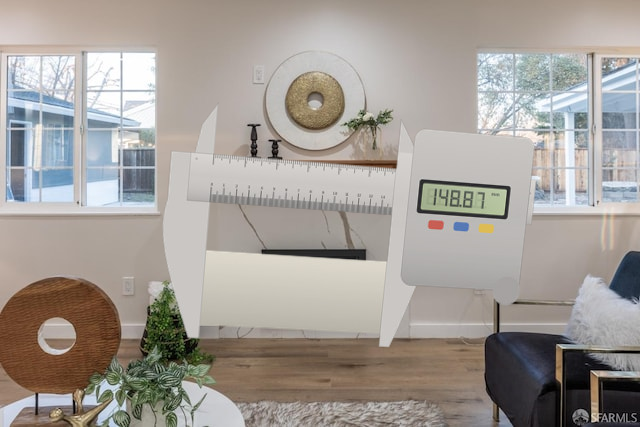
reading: 148.87 mm
